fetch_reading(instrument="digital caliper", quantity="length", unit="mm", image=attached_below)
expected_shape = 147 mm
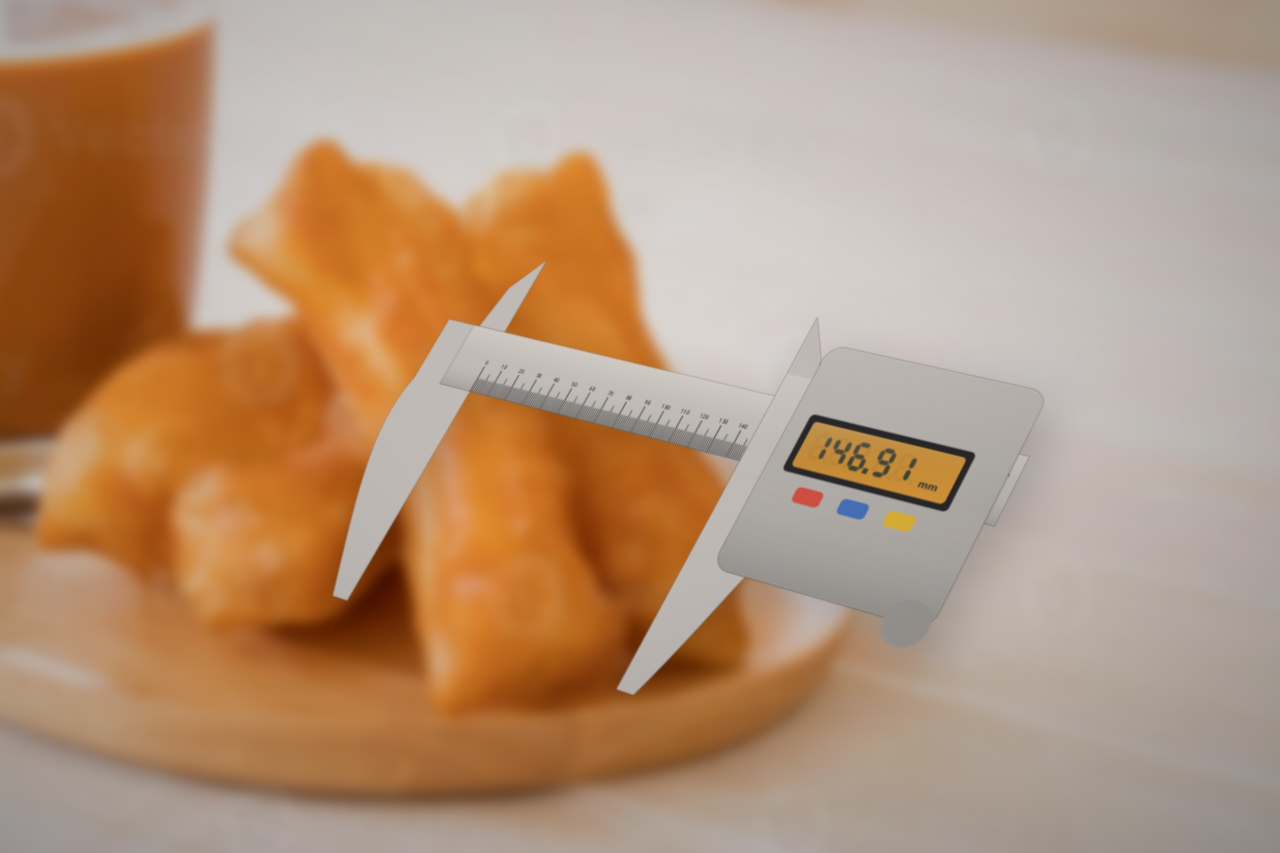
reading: 146.91 mm
